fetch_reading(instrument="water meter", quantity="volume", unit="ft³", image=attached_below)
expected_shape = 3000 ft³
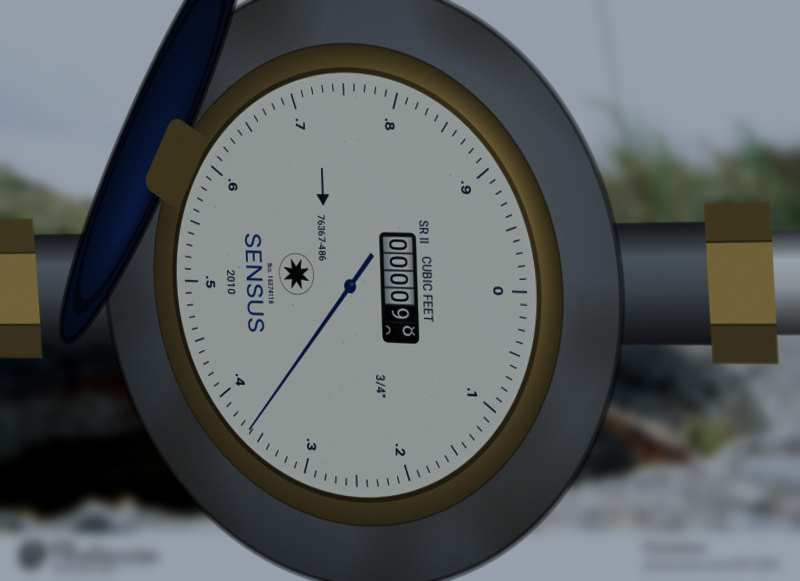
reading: 98.36 ft³
